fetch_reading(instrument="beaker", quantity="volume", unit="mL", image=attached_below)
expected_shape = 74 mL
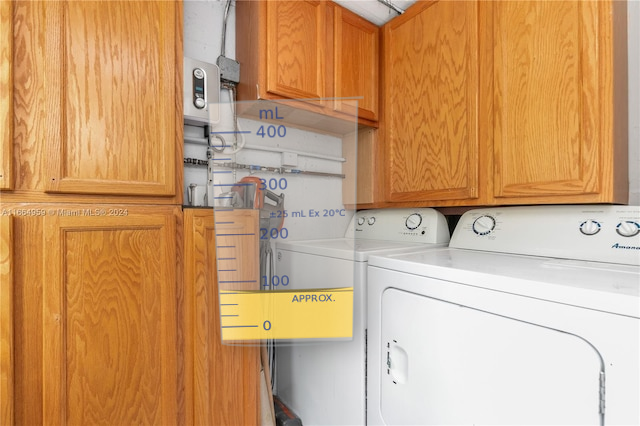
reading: 75 mL
